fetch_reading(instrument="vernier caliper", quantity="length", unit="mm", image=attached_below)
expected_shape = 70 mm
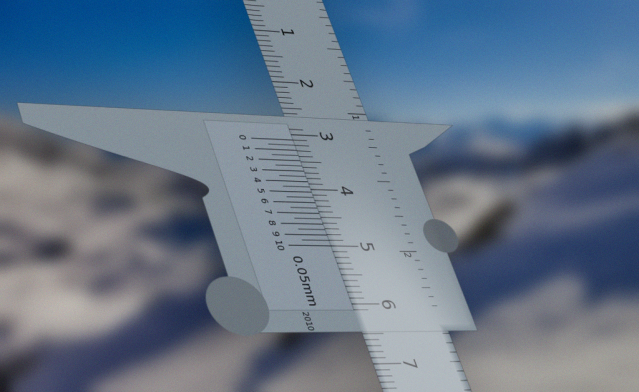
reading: 31.0 mm
